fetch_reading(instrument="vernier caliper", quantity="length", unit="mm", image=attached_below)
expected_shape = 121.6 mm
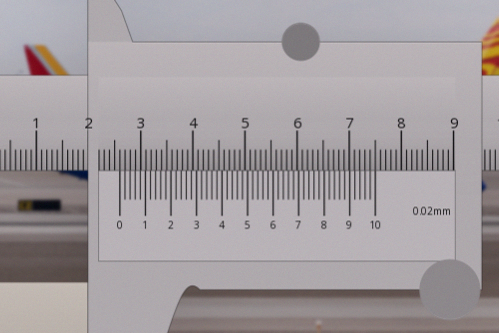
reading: 26.0 mm
